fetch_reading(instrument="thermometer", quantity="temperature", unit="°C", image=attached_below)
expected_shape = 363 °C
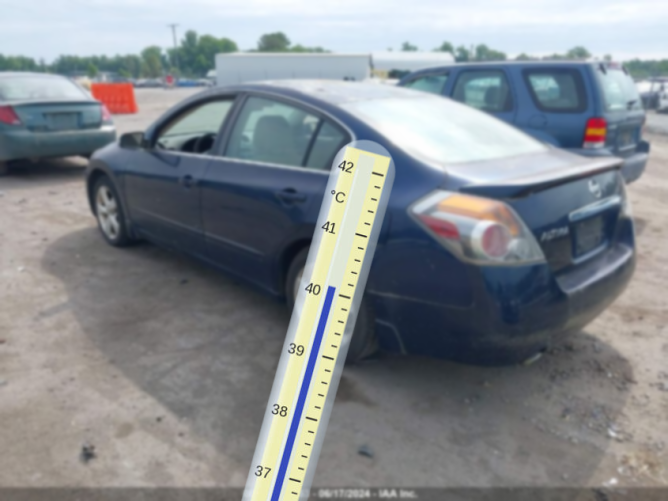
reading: 40.1 °C
